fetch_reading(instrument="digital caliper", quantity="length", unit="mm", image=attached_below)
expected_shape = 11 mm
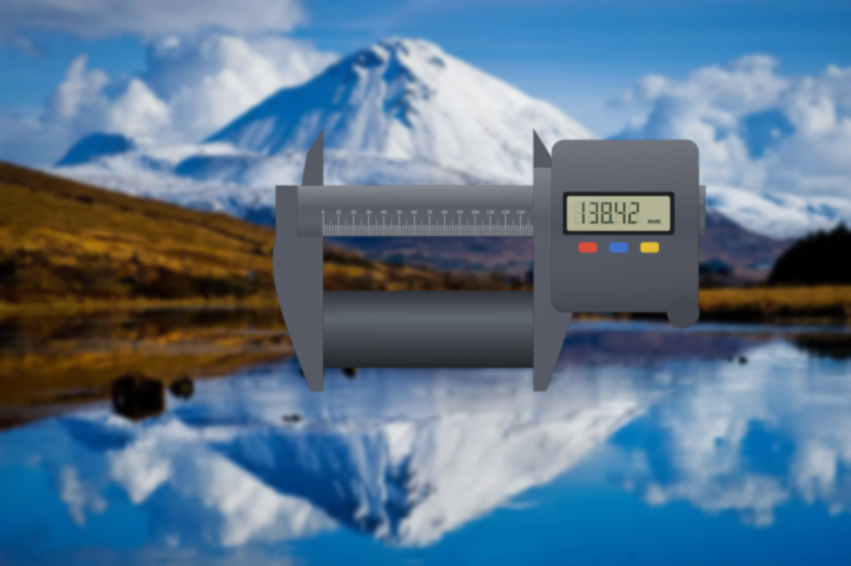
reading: 138.42 mm
